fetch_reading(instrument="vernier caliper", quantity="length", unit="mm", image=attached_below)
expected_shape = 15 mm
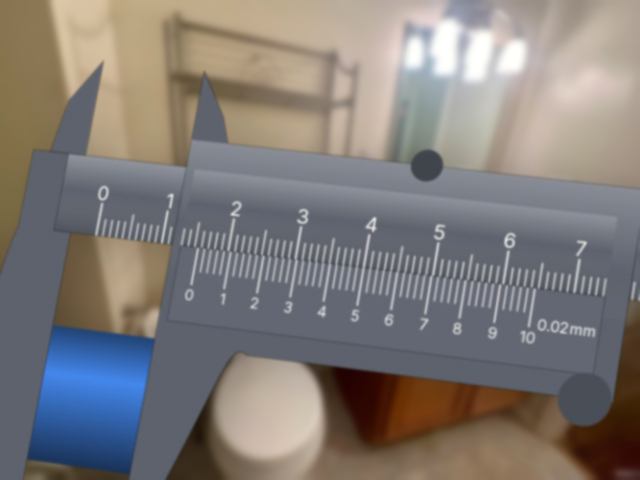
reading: 15.5 mm
